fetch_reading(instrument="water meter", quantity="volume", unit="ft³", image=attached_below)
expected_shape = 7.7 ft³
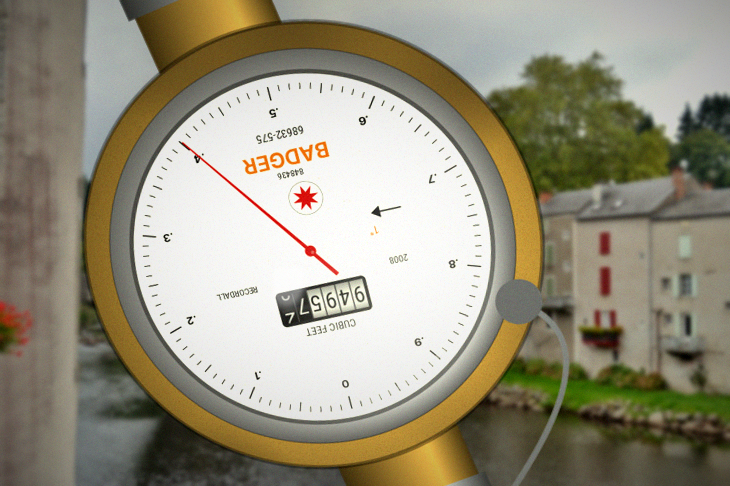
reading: 949572.40 ft³
